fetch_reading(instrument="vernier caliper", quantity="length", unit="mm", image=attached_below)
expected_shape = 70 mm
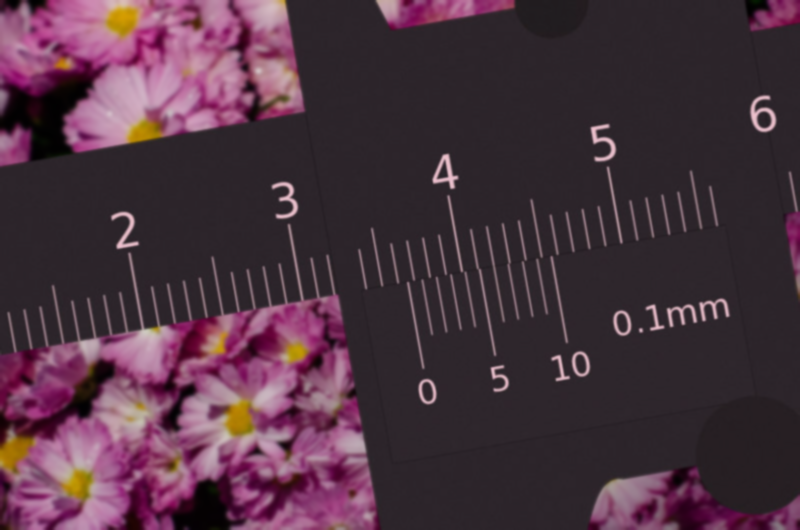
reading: 36.6 mm
